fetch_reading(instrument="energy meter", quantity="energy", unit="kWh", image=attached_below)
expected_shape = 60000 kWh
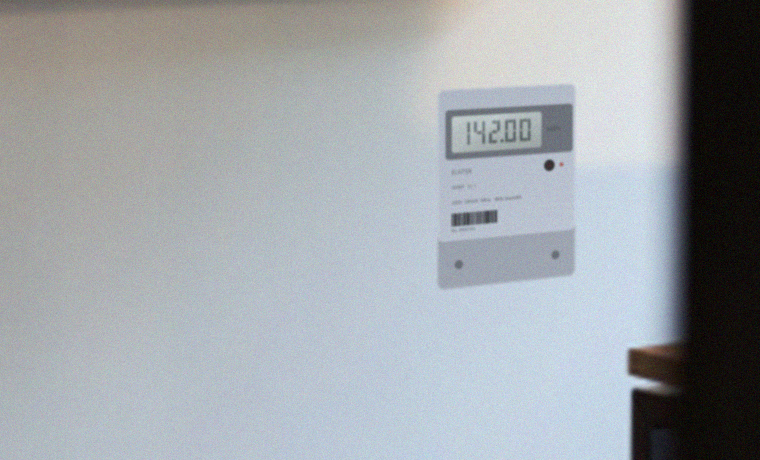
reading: 142.00 kWh
